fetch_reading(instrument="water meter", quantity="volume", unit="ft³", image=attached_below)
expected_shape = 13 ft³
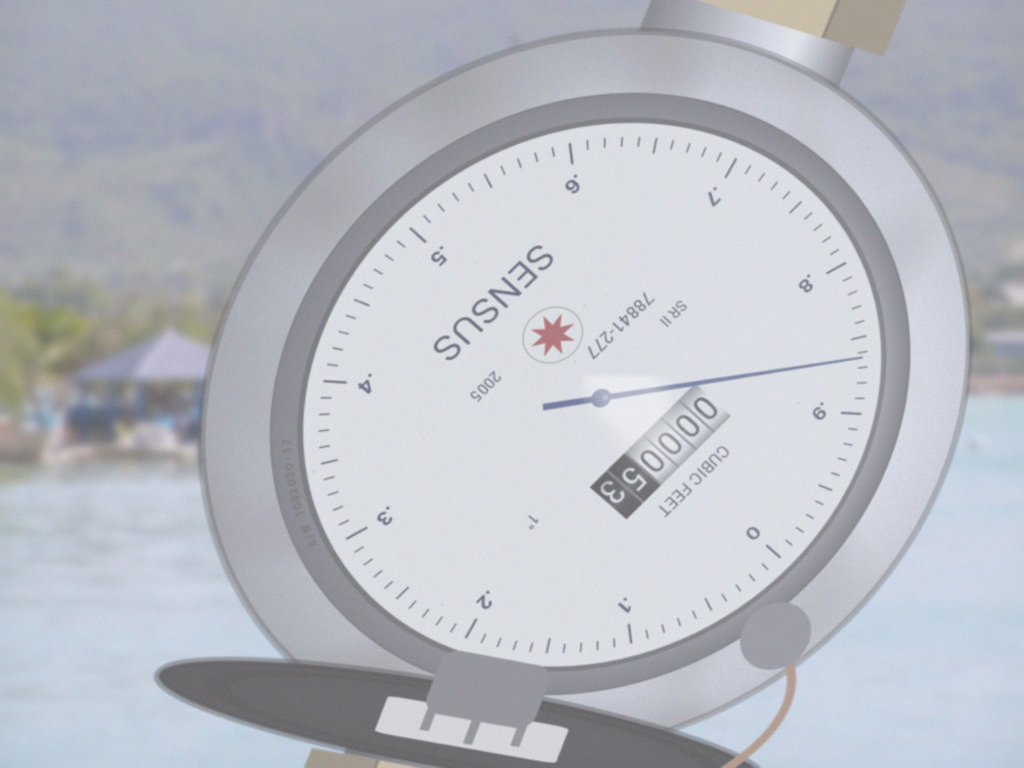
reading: 52.86 ft³
